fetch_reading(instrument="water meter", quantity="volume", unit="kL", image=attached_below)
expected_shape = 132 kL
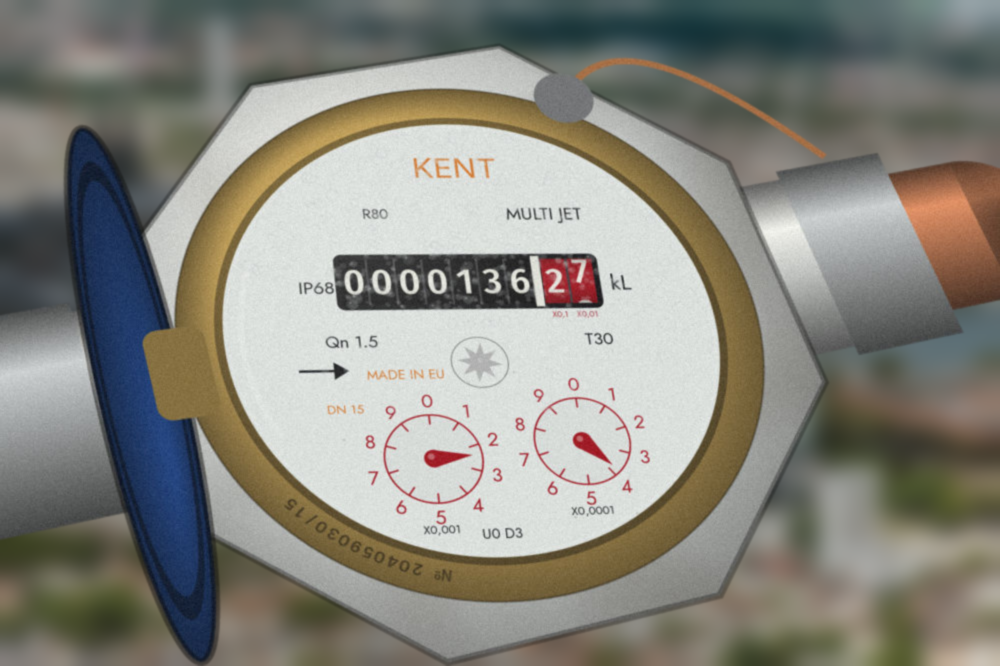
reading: 136.2723 kL
